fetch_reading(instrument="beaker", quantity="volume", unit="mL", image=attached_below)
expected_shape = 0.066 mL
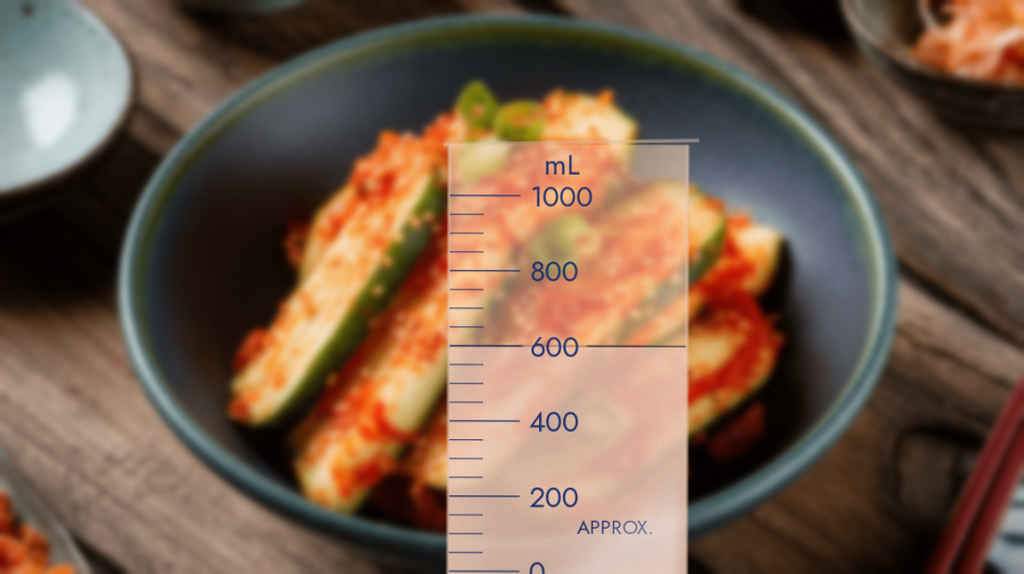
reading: 600 mL
